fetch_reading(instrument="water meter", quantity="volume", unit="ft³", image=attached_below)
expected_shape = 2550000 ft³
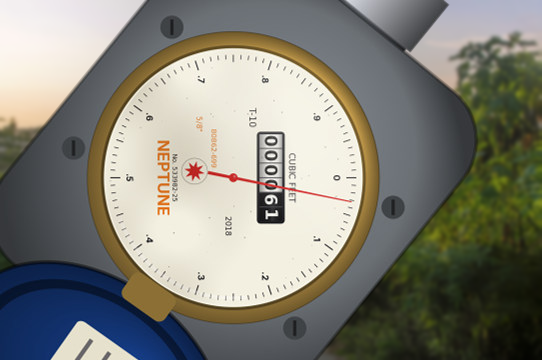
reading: 61.03 ft³
